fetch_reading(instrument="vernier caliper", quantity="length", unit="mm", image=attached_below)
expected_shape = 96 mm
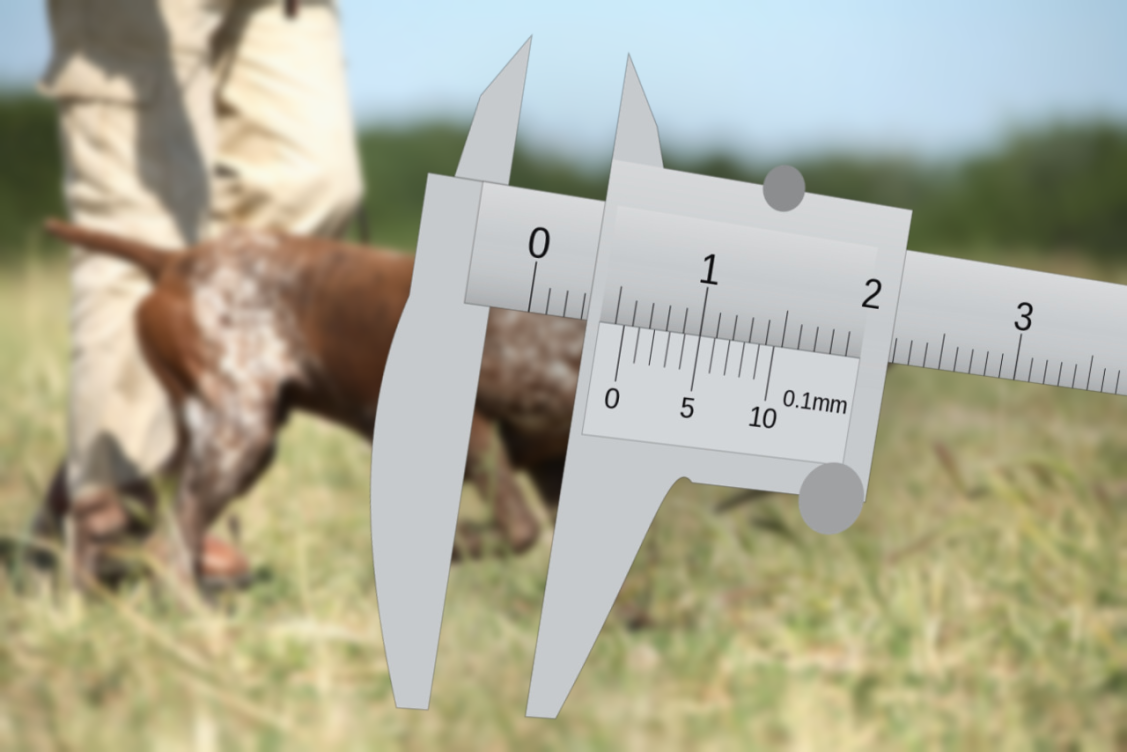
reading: 5.5 mm
